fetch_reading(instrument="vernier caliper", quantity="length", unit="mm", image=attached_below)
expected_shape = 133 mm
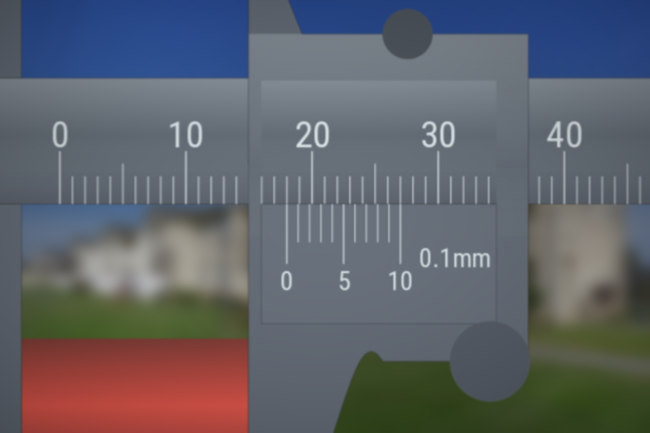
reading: 18.0 mm
